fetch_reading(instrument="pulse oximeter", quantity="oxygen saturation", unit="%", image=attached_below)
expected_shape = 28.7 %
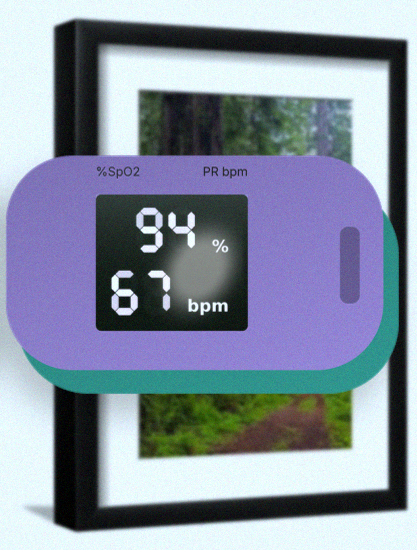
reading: 94 %
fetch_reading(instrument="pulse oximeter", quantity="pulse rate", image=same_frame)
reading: 67 bpm
